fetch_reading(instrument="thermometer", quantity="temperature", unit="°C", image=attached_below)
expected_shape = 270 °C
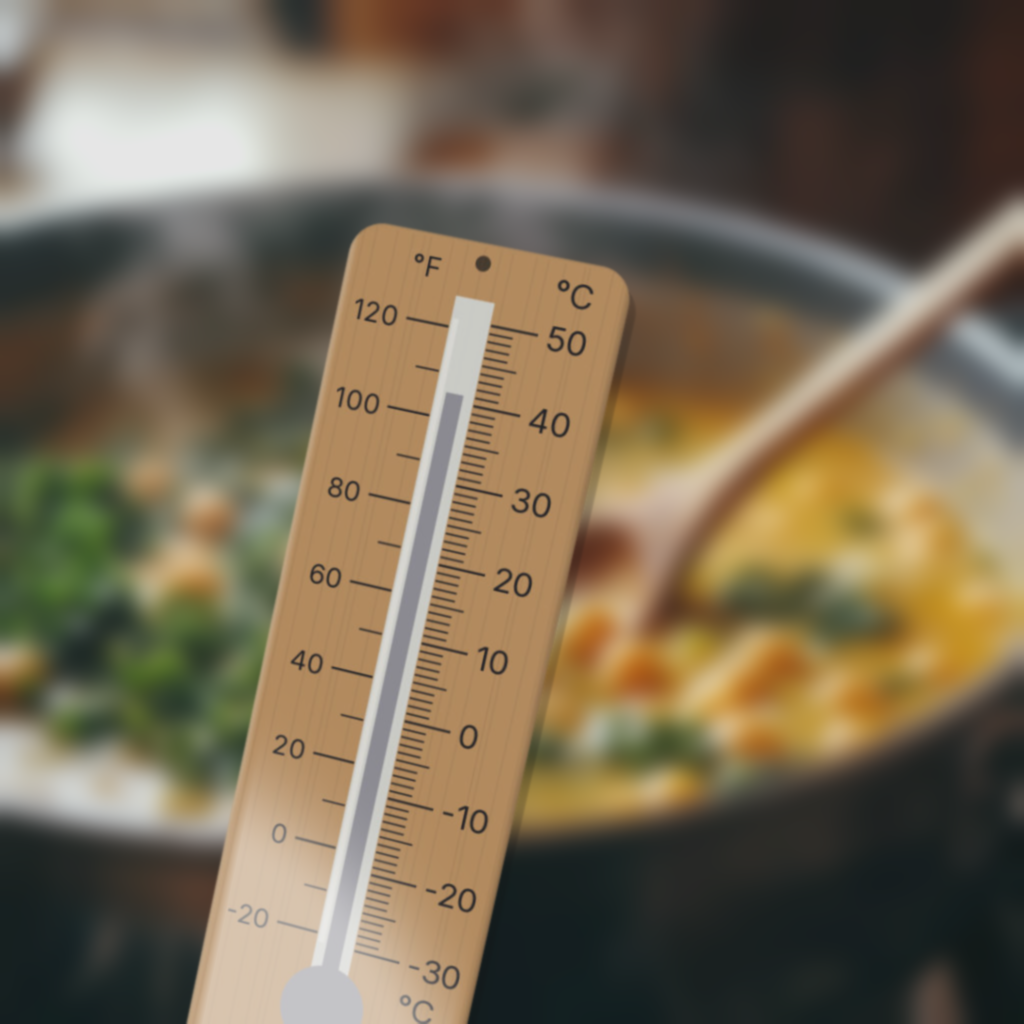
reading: 41 °C
